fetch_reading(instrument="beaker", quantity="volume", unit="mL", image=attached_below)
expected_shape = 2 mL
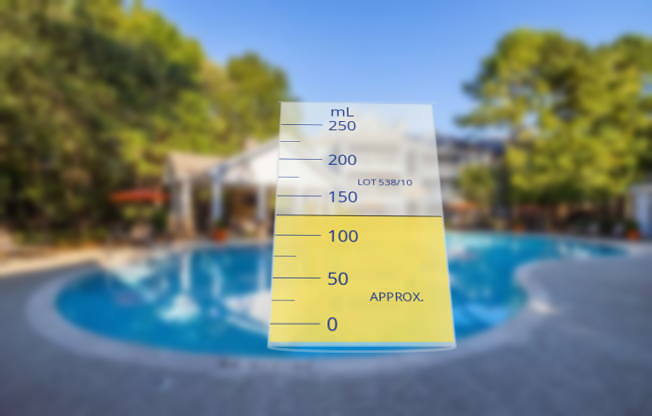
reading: 125 mL
